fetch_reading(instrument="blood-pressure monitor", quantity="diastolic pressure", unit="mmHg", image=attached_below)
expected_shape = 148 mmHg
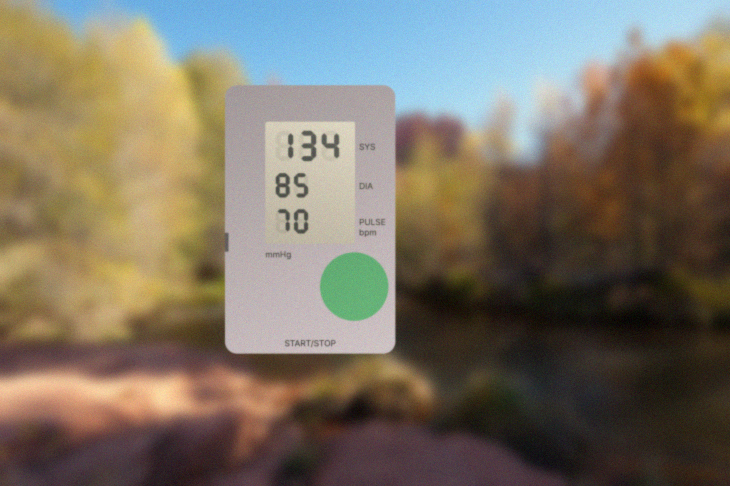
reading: 85 mmHg
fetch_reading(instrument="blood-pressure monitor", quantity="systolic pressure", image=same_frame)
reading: 134 mmHg
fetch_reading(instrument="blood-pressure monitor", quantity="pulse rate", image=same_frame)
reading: 70 bpm
